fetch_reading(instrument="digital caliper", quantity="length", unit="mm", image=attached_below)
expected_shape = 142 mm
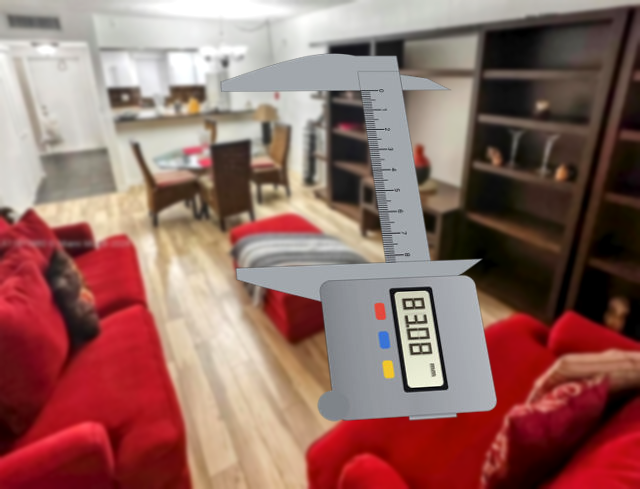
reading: 83.08 mm
